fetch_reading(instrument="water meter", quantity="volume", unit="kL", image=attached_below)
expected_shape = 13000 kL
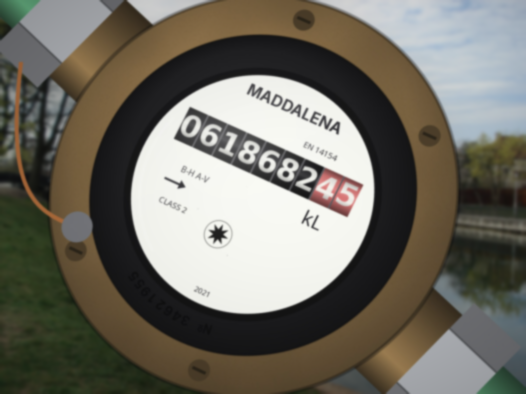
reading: 618682.45 kL
